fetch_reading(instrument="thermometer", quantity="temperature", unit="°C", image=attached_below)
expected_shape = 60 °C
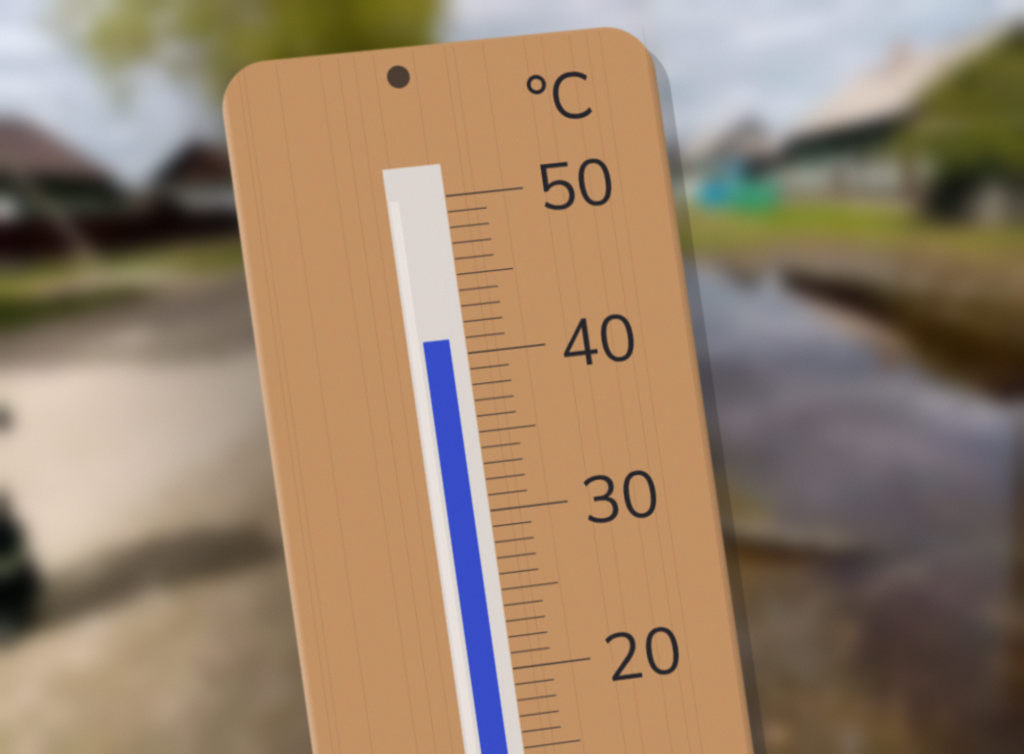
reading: 41 °C
